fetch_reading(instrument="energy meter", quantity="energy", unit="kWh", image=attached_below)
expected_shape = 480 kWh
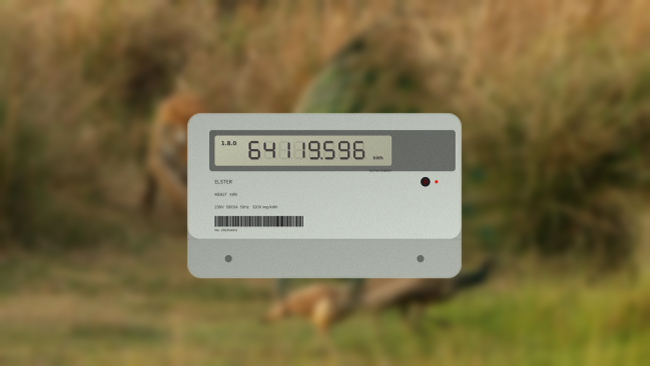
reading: 64119.596 kWh
